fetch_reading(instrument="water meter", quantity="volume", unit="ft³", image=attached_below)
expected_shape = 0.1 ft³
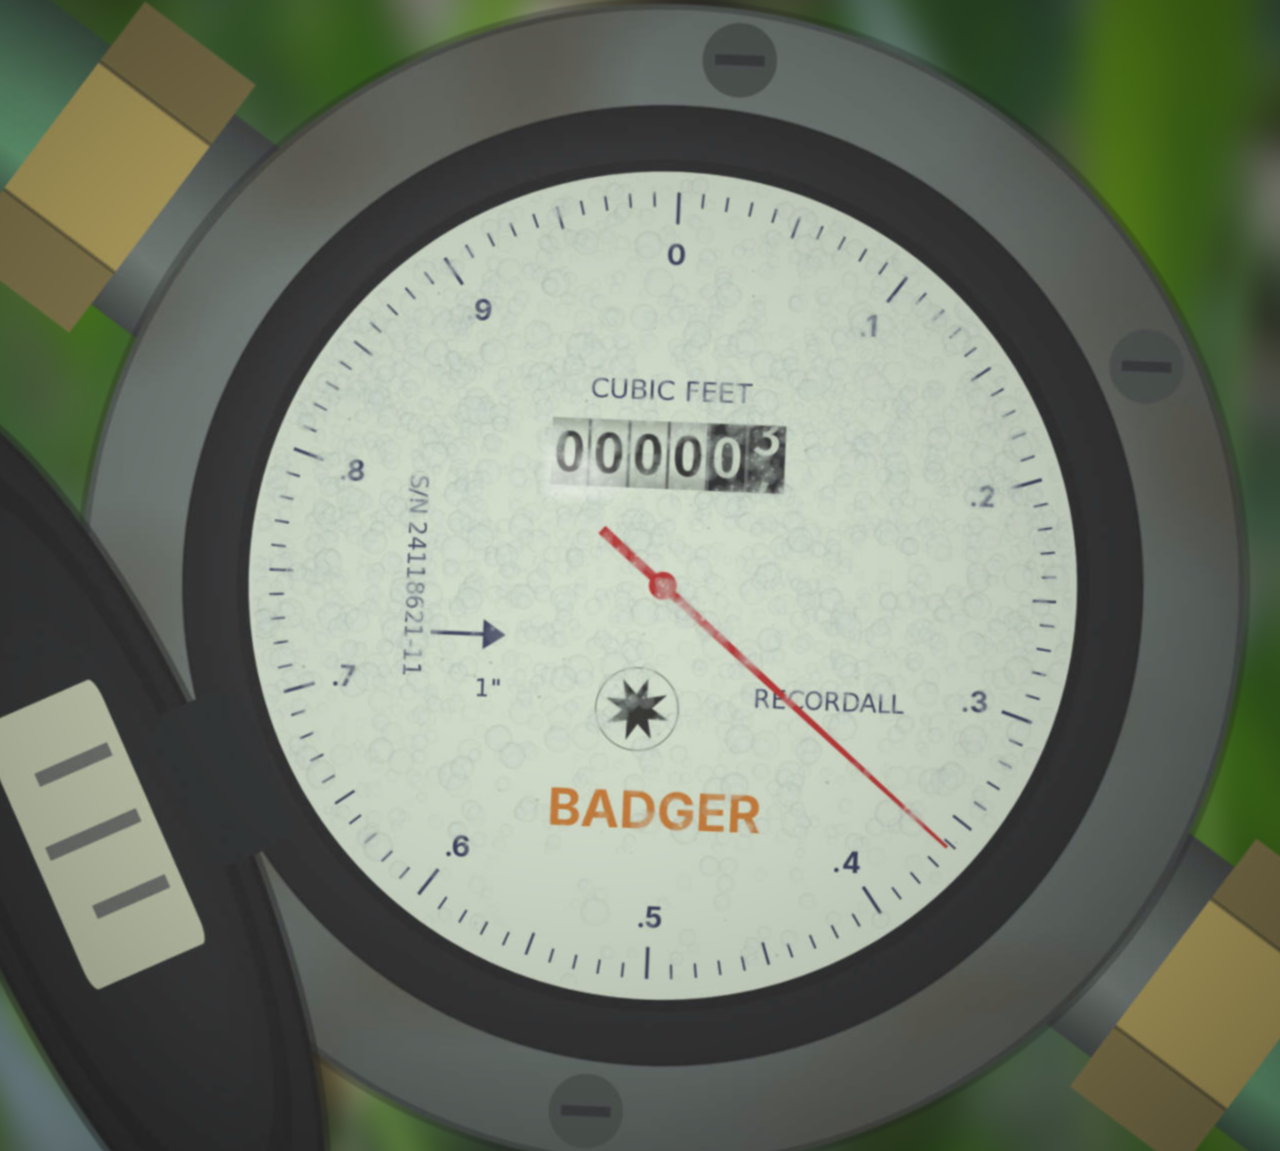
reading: 3.36 ft³
